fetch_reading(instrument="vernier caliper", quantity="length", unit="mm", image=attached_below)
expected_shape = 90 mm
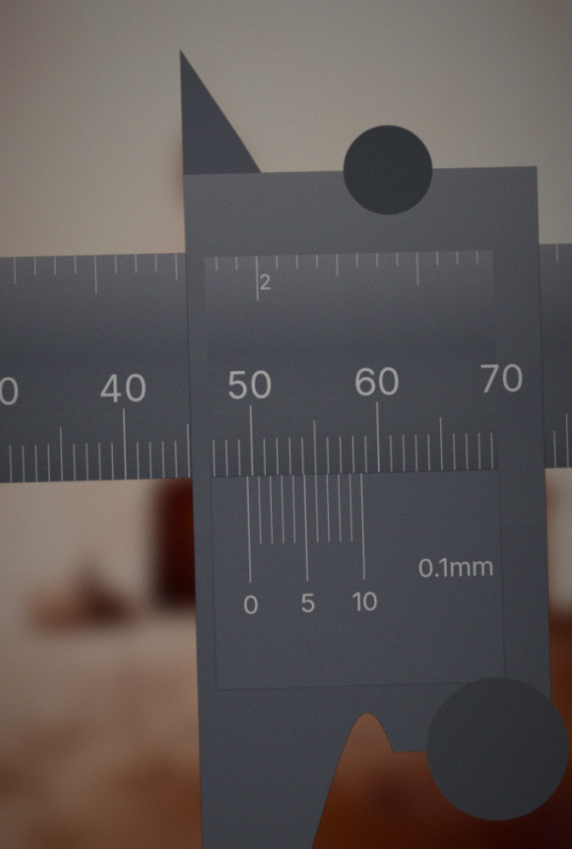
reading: 49.6 mm
